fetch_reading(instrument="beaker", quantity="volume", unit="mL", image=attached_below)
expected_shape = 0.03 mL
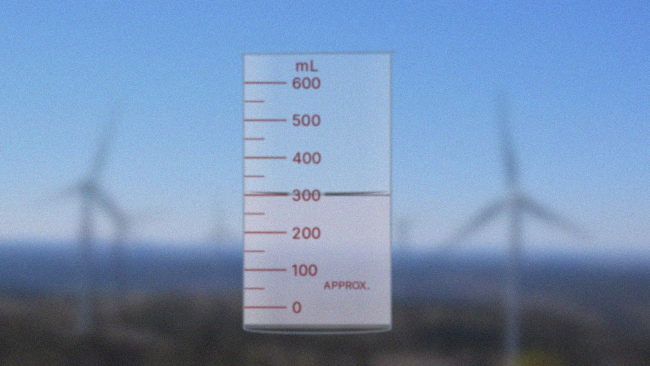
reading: 300 mL
